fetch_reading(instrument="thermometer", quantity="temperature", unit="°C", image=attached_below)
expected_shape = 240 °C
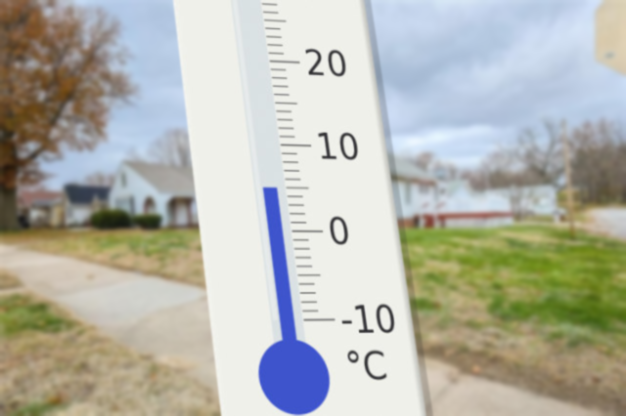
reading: 5 °C
